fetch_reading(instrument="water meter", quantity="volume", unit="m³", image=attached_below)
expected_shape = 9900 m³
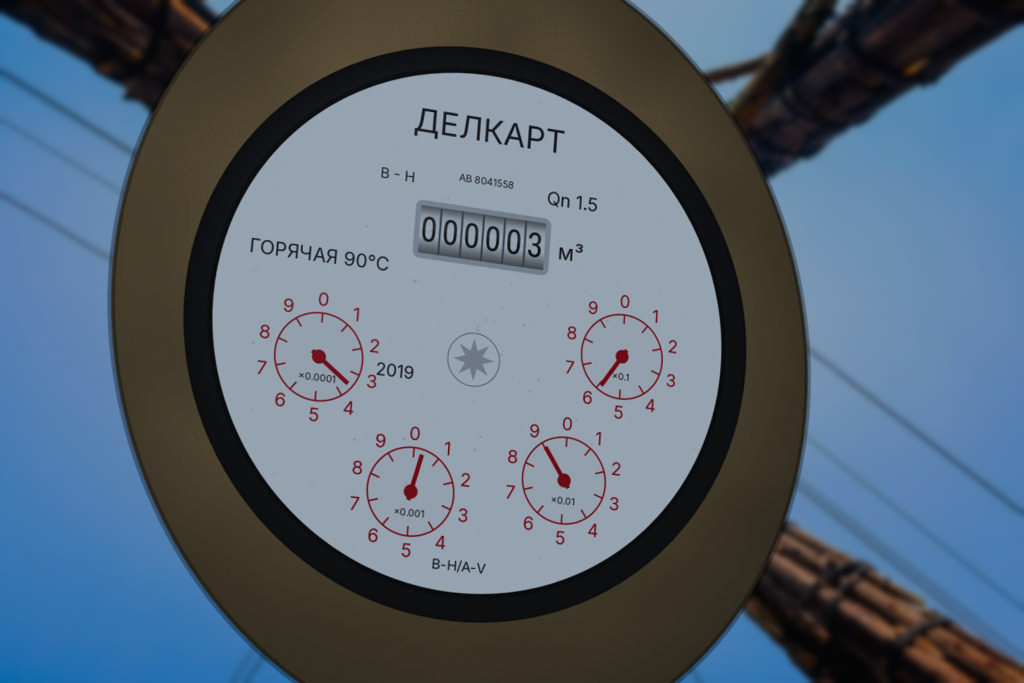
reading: 3.5903 m³
